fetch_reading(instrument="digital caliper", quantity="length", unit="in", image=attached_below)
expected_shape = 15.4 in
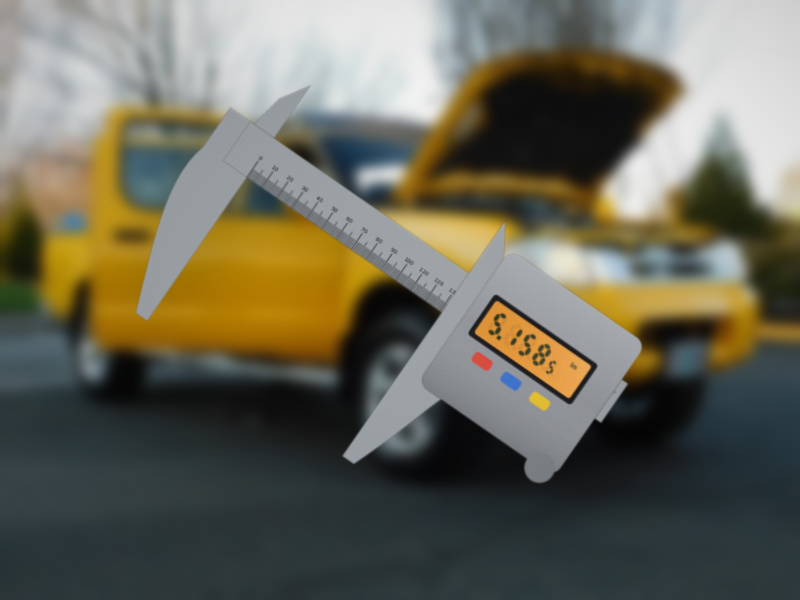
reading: 5.1585 in
